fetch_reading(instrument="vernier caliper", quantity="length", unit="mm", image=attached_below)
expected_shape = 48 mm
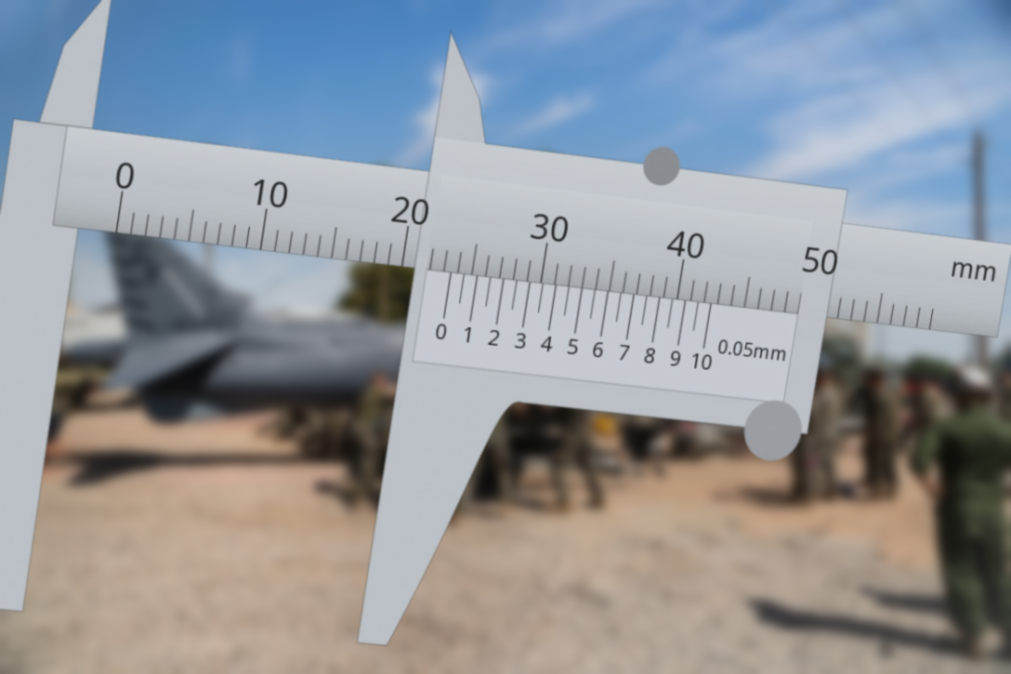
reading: 23.5 mm
